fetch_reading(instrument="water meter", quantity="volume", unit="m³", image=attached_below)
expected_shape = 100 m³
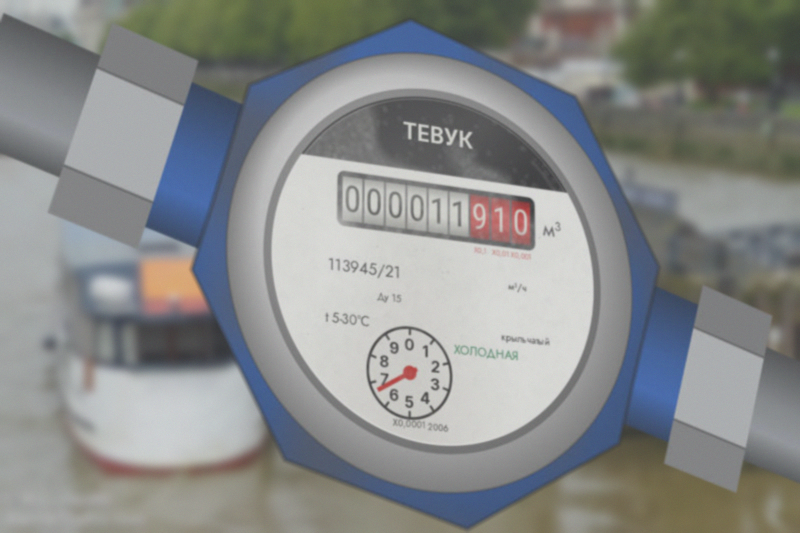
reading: 11.9106 m³
